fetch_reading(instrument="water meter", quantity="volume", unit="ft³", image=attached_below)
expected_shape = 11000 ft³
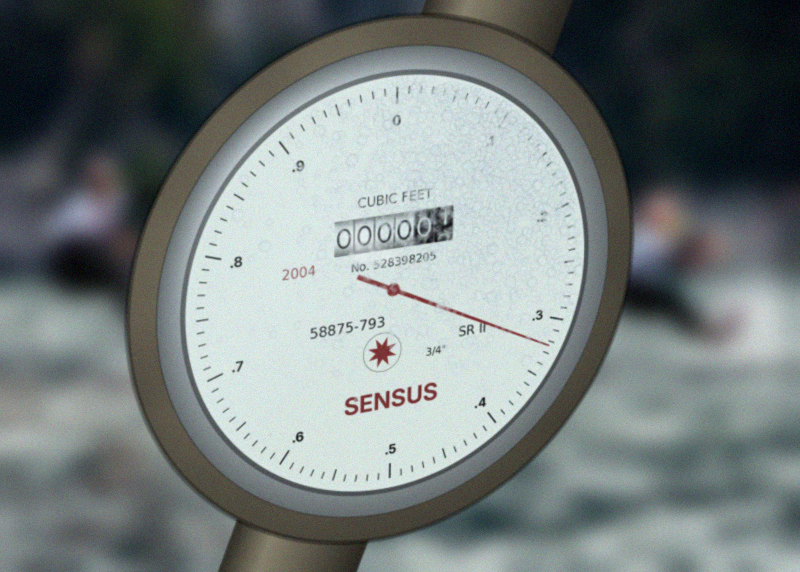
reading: 1.32 ft³
